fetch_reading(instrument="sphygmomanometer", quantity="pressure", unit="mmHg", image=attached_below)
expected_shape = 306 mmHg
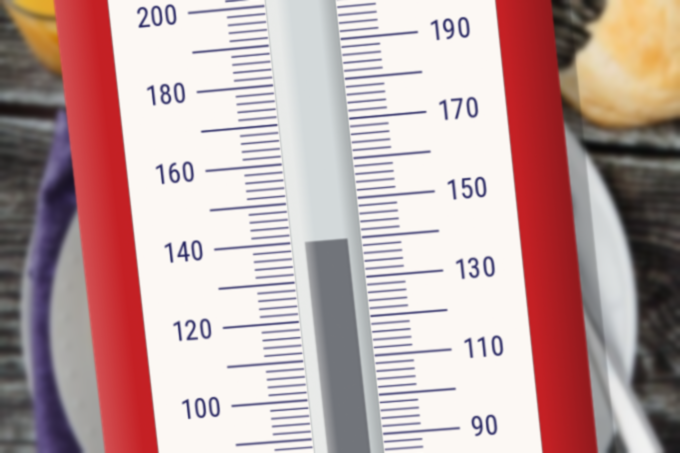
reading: 140 mmHg
